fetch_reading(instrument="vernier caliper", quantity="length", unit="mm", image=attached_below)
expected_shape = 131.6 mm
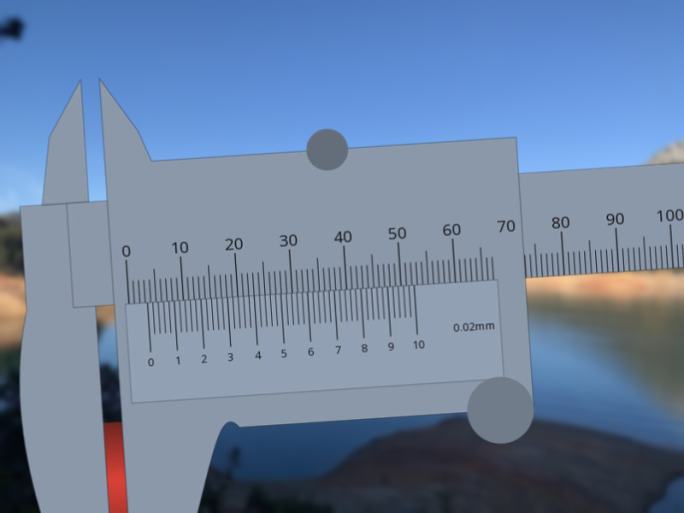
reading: 3.4 mm
